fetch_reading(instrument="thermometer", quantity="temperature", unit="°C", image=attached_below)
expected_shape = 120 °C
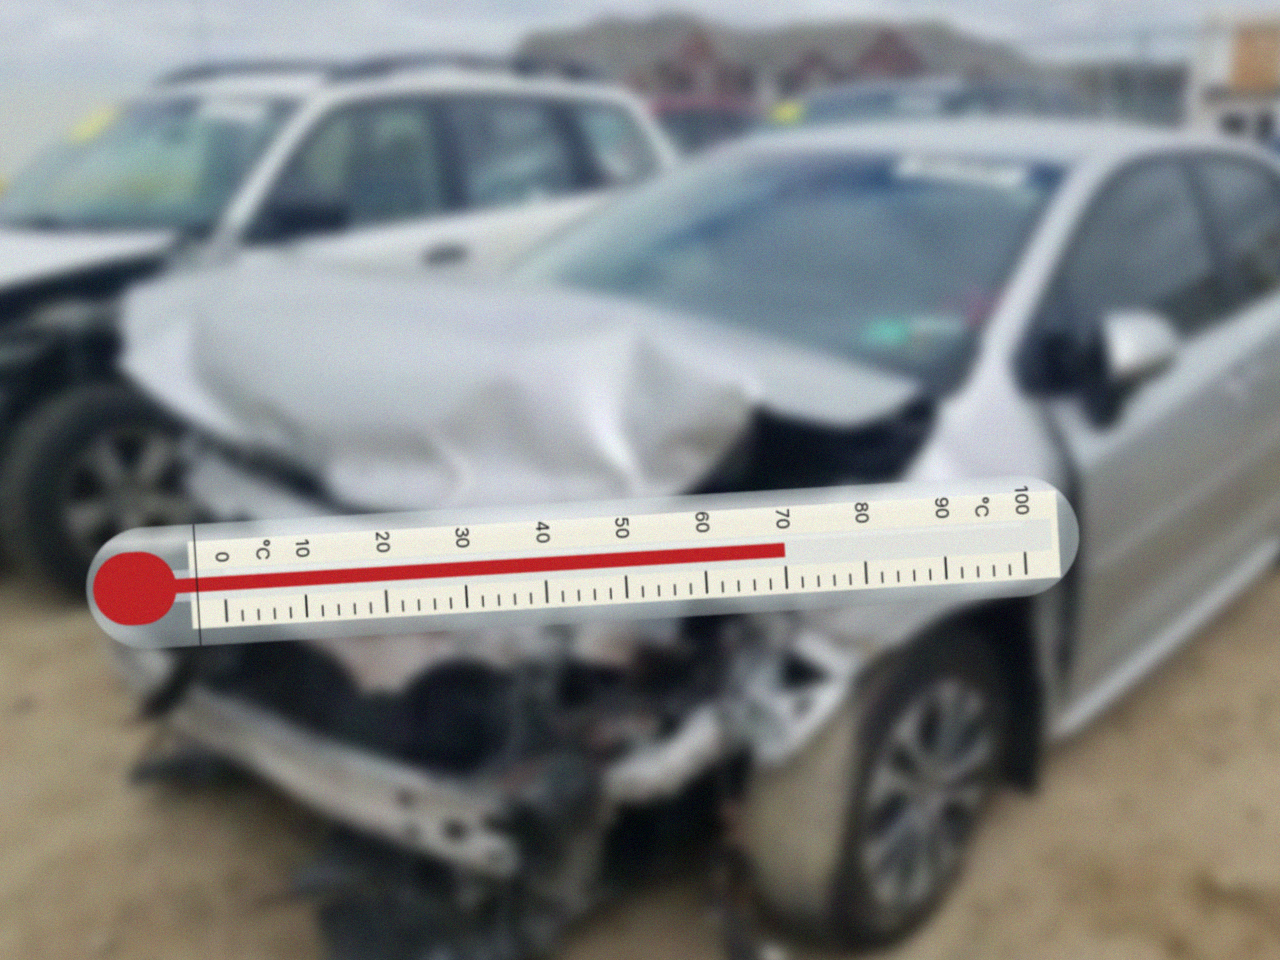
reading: 70 °C
